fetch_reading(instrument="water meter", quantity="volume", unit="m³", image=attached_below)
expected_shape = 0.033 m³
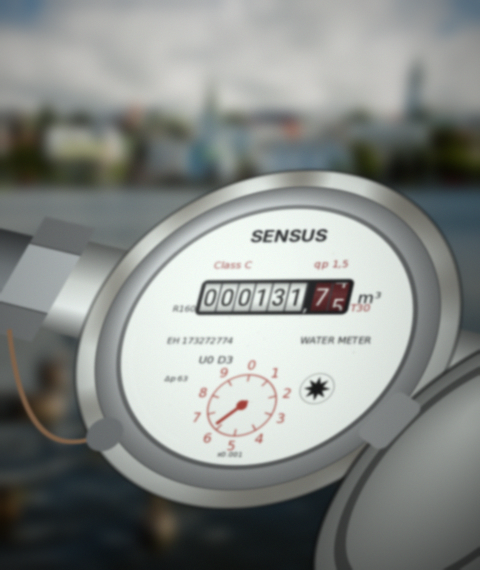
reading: 131.746 m³
